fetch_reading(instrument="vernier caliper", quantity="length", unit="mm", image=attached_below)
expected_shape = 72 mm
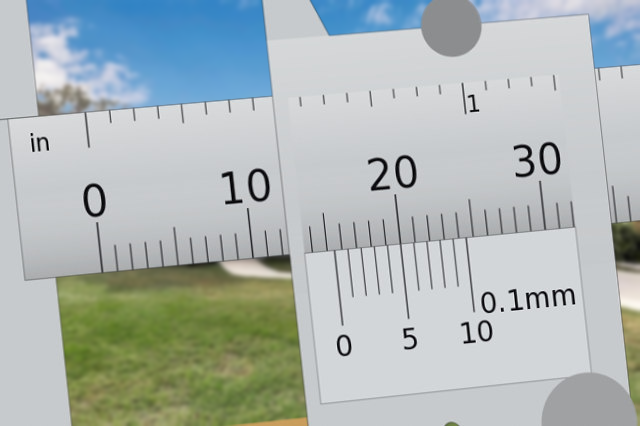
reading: 15.5 mm
